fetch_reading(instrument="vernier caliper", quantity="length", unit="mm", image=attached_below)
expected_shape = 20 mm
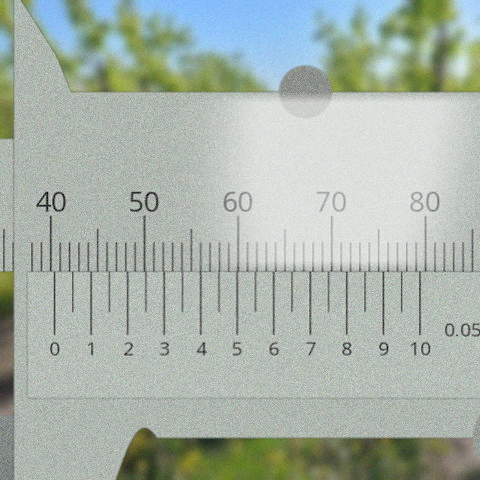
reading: 40.4 mm
